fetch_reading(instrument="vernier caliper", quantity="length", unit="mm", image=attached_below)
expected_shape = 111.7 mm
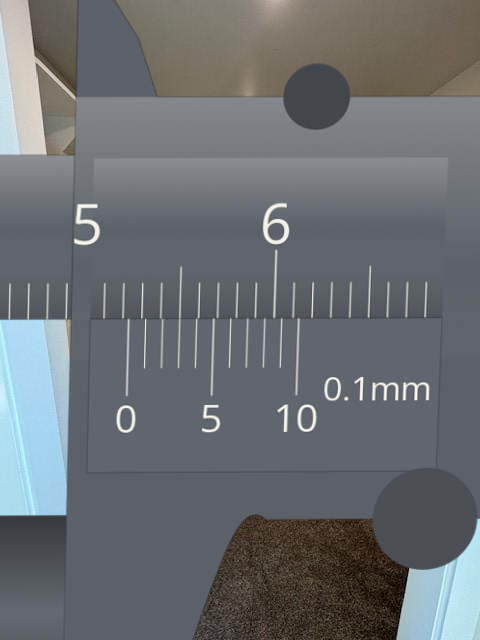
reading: 52.3 mm
